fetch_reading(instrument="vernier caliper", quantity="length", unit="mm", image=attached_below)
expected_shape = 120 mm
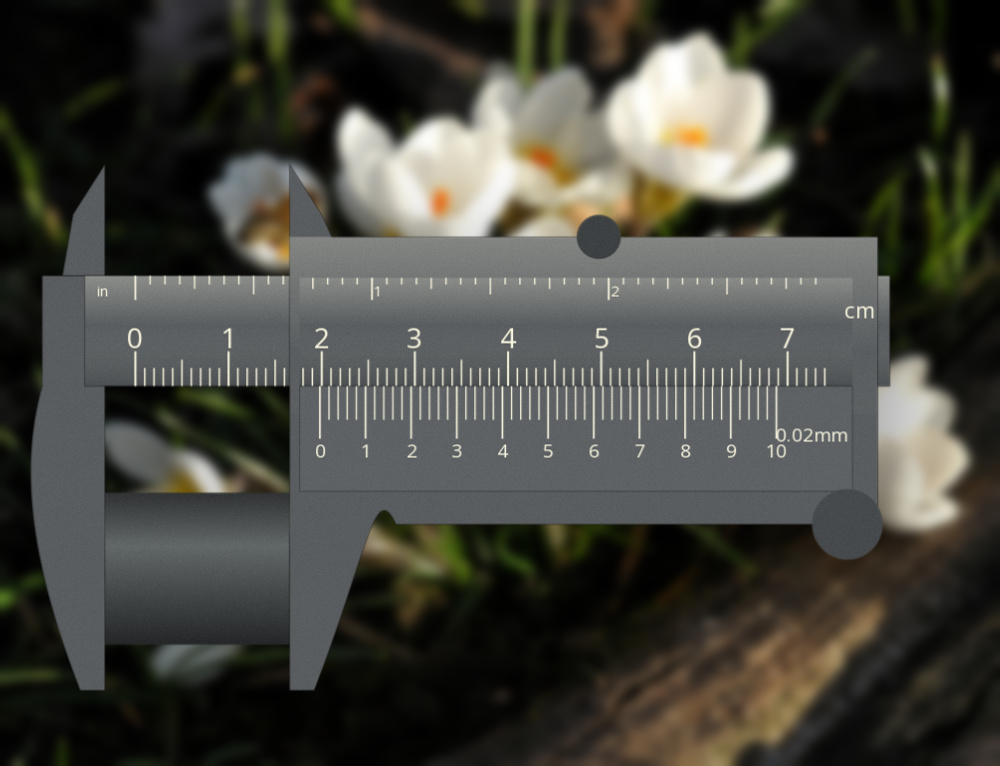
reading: 19.8 mm
